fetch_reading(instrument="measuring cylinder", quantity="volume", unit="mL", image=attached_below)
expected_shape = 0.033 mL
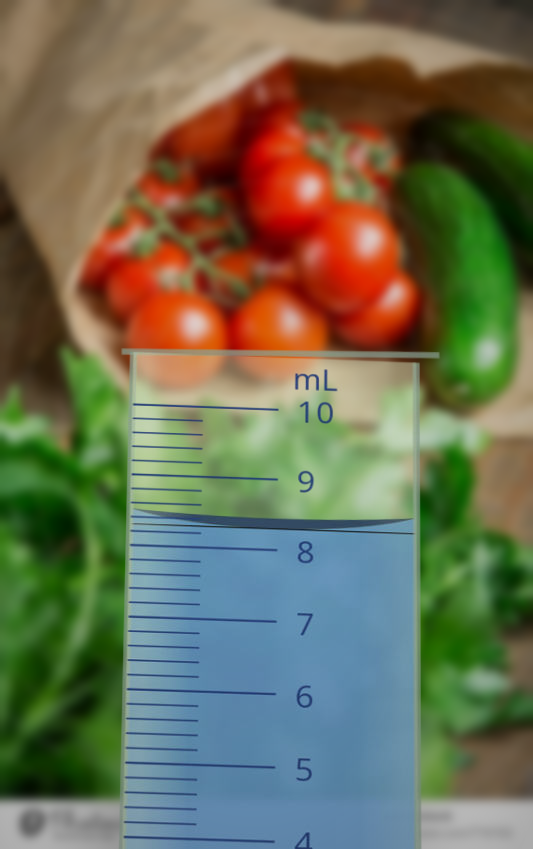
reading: 8.3 mL
